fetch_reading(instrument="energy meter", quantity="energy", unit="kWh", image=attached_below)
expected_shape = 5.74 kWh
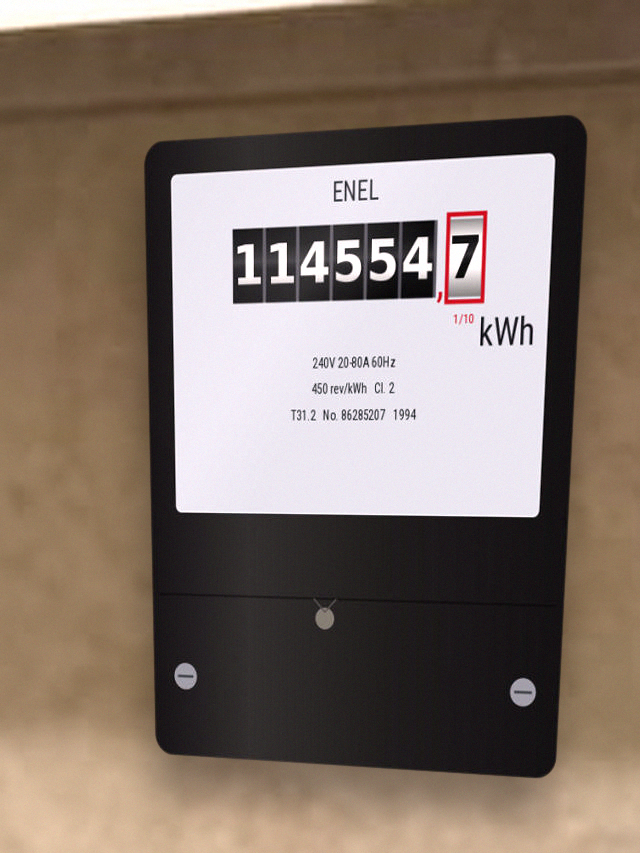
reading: 114554.7 kWh
